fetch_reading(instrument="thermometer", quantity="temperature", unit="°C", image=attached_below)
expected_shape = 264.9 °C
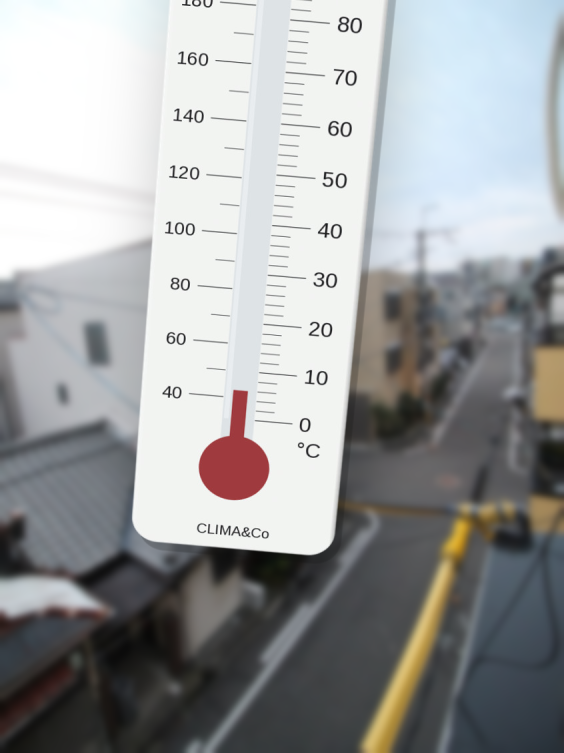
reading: 6 °C
